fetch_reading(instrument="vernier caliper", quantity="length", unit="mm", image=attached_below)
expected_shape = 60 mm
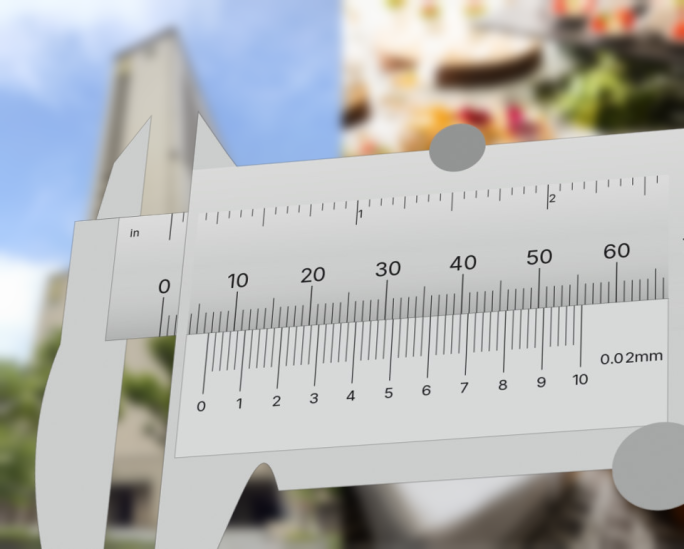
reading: 6.6 mm
